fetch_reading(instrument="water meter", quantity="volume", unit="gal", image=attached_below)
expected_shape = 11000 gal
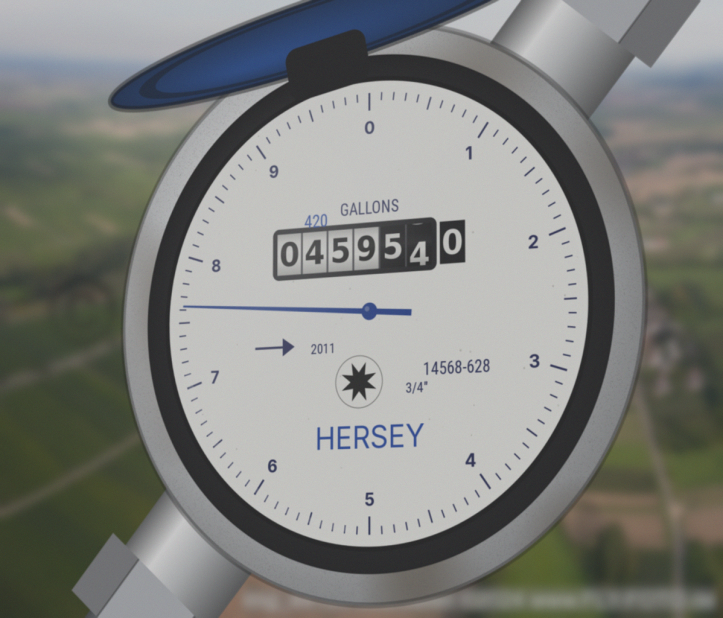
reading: 459537.6 gal
